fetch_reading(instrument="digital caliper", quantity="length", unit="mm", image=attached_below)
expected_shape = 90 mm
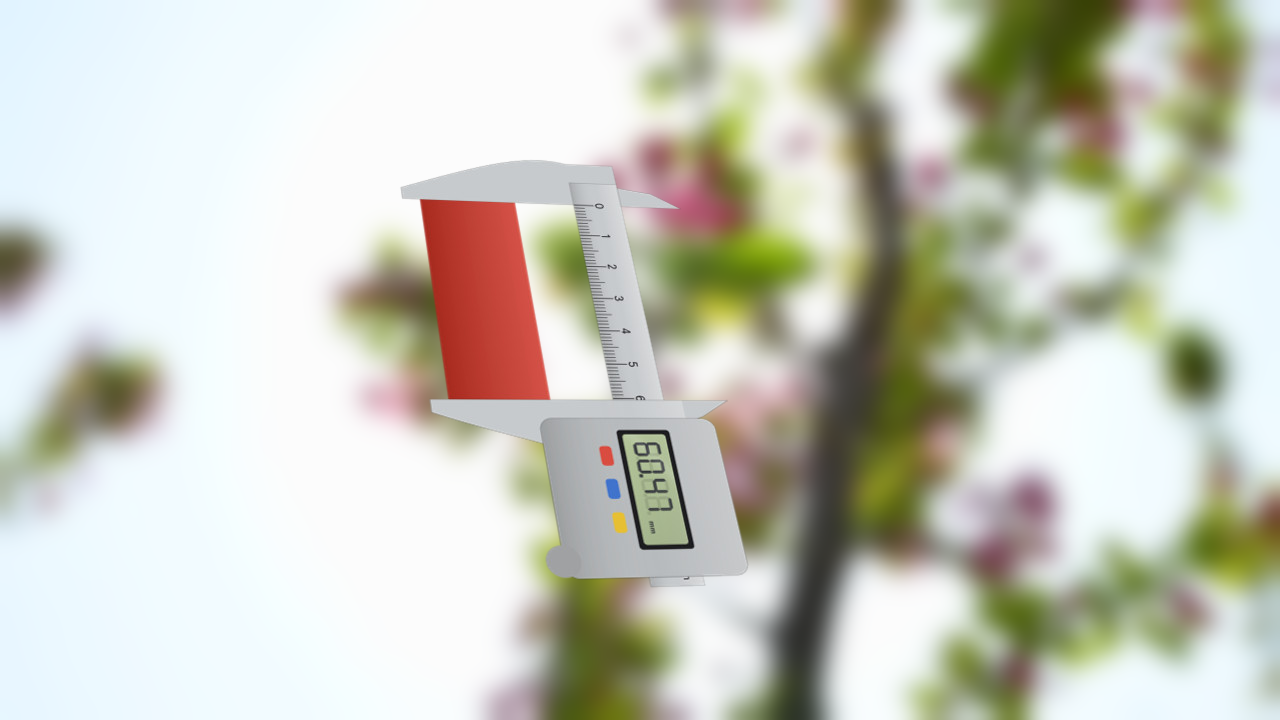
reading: 60.47 mm
